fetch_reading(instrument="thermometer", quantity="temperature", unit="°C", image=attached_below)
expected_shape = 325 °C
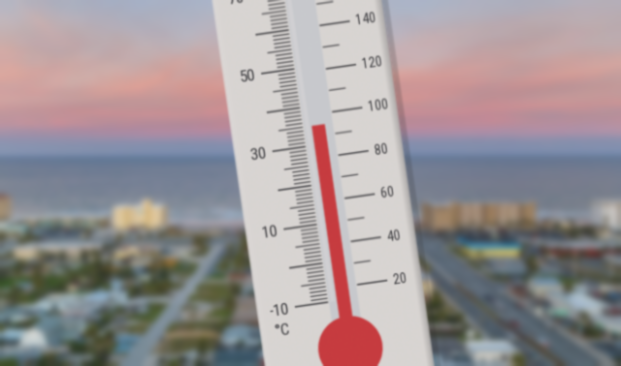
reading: 35 °C
